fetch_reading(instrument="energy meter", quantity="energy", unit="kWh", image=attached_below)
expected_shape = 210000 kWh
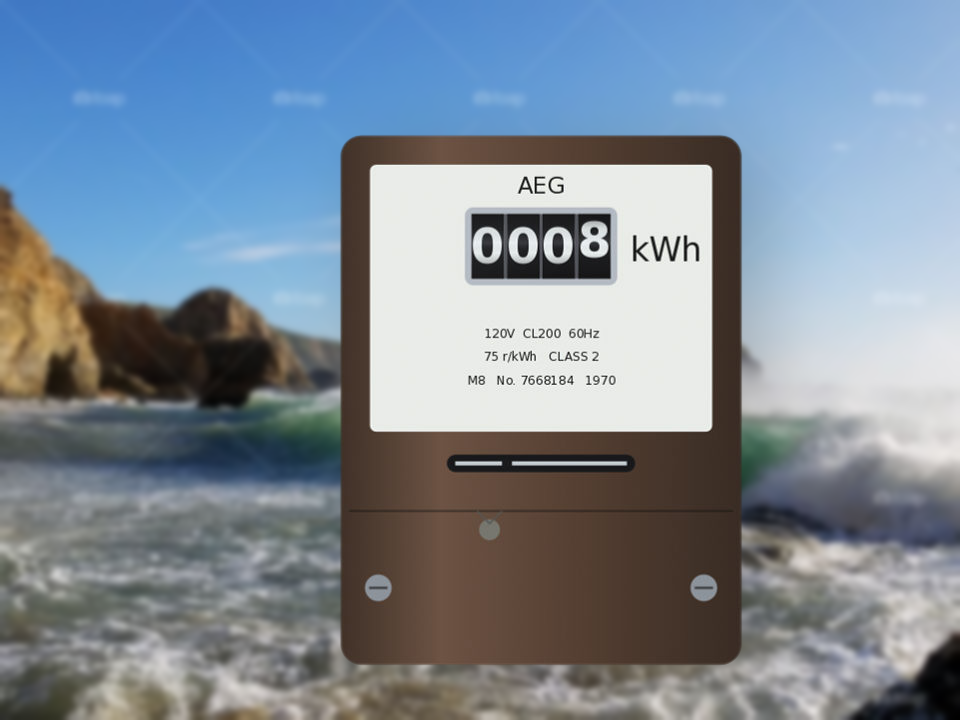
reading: 8 kWh
